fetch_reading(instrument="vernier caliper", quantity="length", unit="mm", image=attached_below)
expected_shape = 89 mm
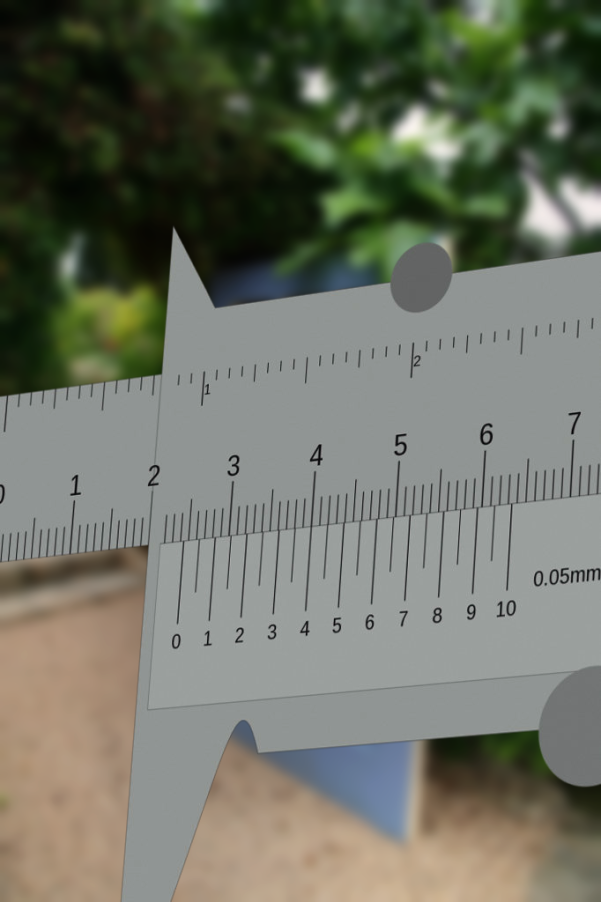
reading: 24.4 mm
